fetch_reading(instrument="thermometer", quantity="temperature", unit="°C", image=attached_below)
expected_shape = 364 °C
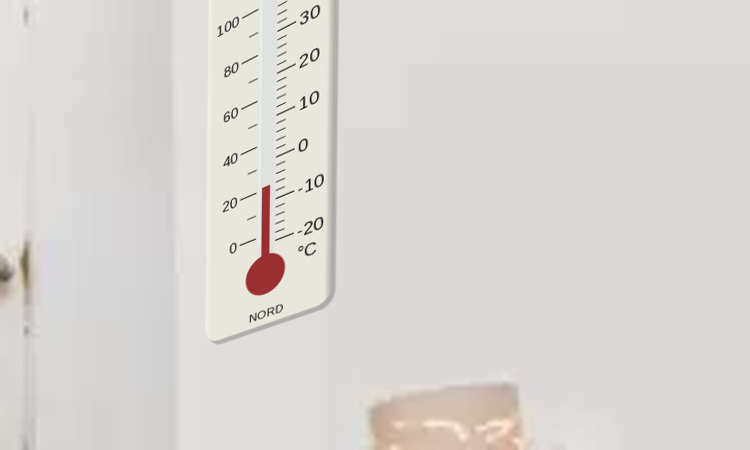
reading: -6 °C
